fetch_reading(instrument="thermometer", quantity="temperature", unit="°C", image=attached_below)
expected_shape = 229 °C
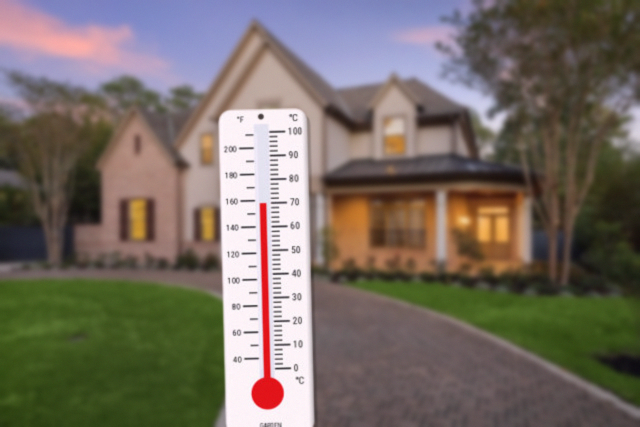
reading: 70 °C
